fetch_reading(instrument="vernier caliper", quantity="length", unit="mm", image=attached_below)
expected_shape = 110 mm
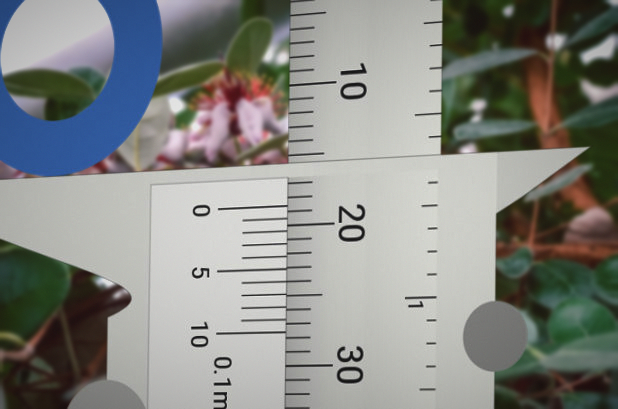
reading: 18.6 mm
